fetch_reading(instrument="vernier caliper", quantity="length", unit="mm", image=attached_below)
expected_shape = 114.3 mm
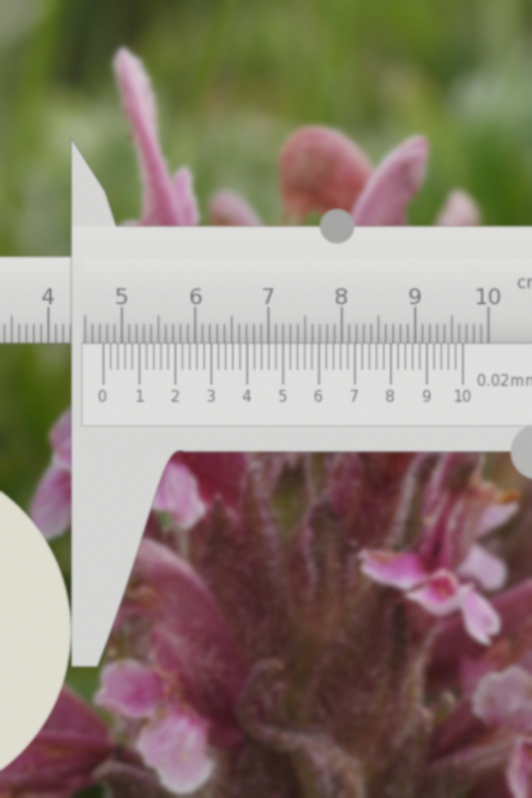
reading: 47.5 mm
